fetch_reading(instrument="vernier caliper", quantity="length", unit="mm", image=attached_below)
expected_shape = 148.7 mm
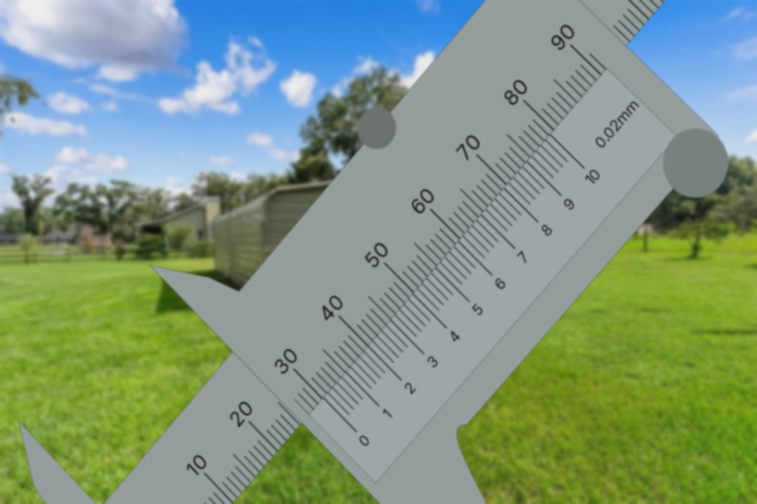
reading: 30.2 mm
